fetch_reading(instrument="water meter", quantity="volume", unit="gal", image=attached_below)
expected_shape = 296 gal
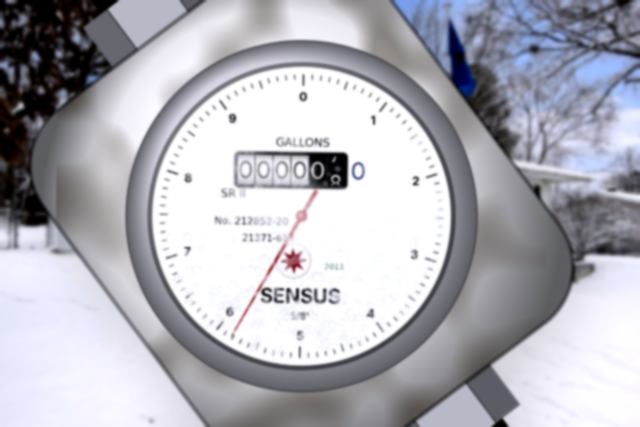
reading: 75.8 gal
